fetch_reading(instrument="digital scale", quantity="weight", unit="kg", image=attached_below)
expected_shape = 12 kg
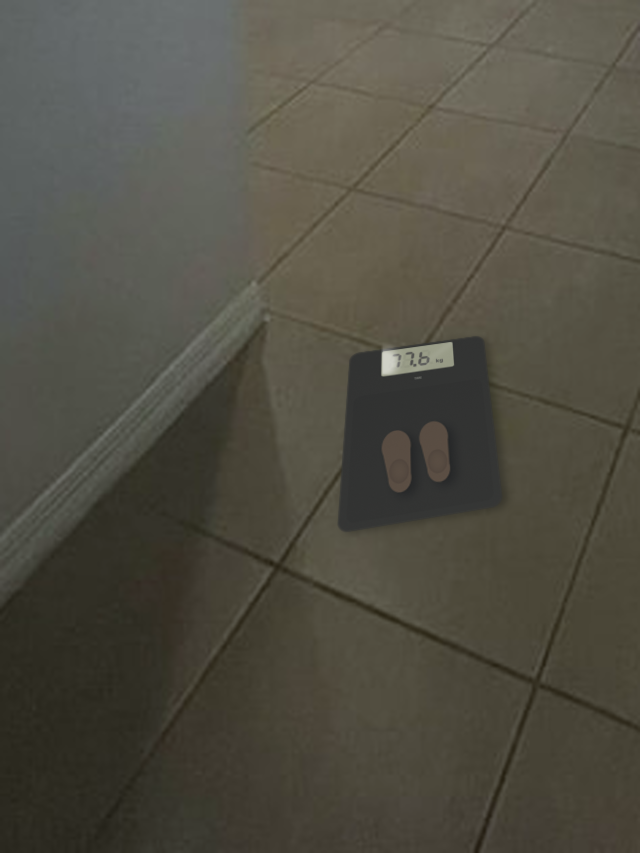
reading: 77.6 kg
